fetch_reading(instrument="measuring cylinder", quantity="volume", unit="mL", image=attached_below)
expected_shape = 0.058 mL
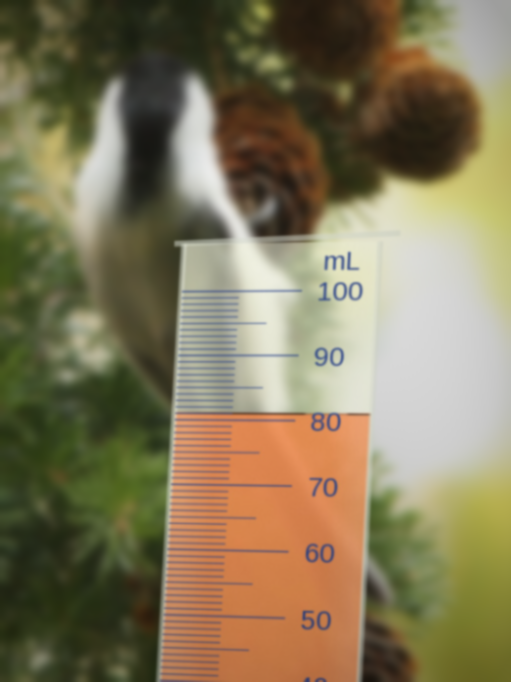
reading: 81 mL
